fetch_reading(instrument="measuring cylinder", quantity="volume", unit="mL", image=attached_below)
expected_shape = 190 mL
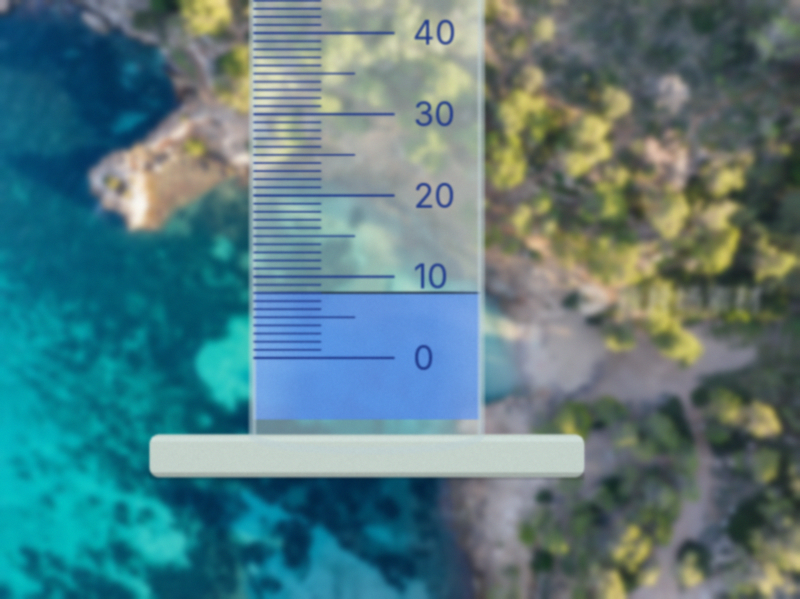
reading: 8 mL
